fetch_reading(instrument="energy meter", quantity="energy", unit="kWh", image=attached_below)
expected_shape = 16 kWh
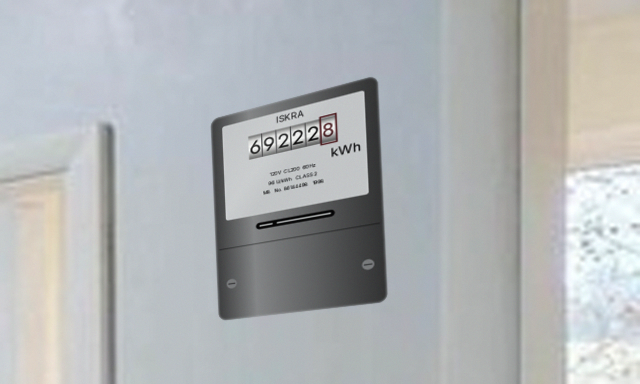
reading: 69222.8 kWh
